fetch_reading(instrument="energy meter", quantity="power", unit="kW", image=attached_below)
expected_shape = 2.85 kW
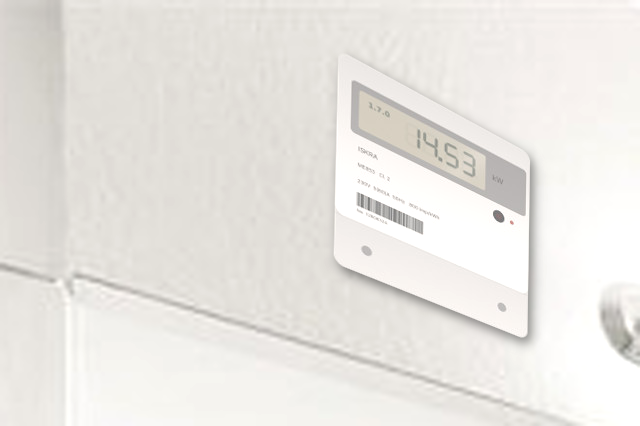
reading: 14.53 kW
